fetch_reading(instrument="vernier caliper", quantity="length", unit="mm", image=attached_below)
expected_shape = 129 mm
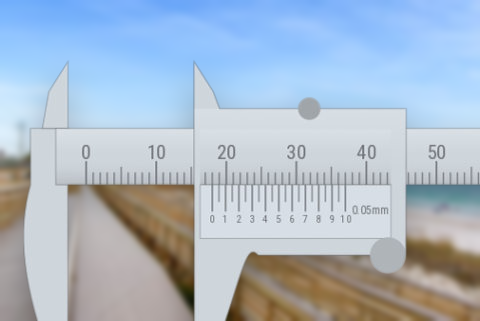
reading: 18.0 mm
